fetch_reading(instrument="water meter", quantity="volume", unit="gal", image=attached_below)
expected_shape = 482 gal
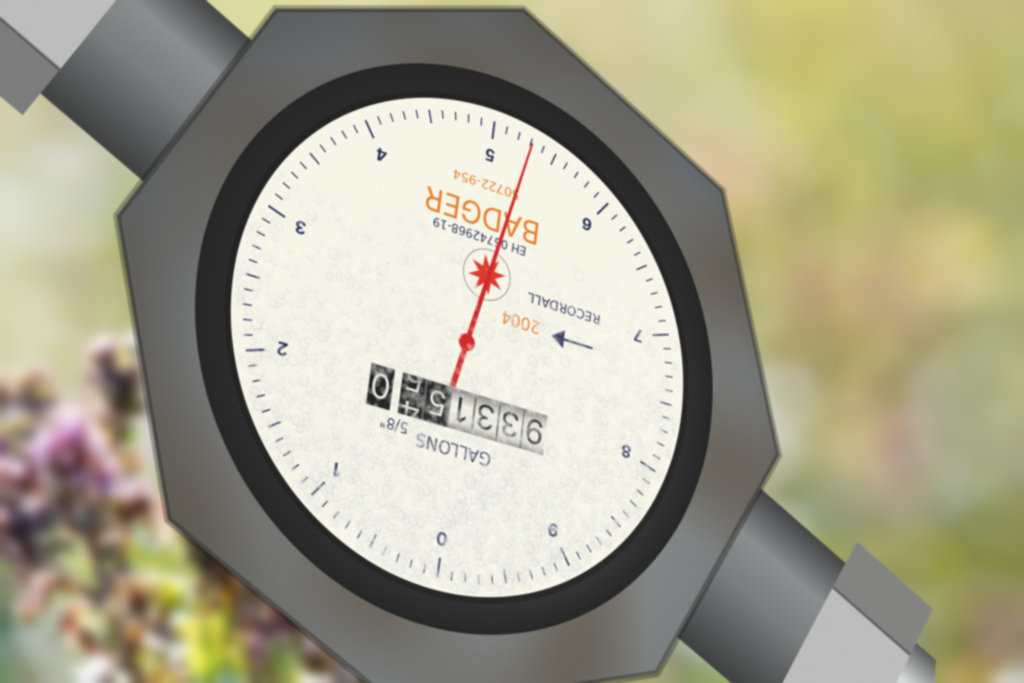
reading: 9331545.3 gal
